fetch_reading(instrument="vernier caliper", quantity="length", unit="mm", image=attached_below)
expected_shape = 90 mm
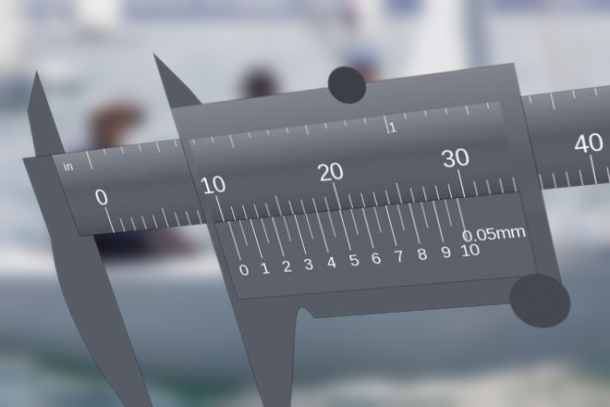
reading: 10.4 mm
